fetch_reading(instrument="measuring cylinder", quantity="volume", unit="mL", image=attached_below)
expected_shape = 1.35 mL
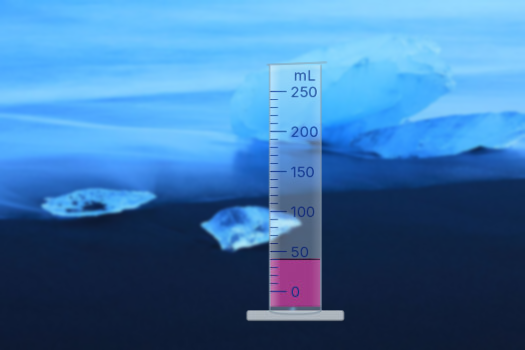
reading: 40 mL
